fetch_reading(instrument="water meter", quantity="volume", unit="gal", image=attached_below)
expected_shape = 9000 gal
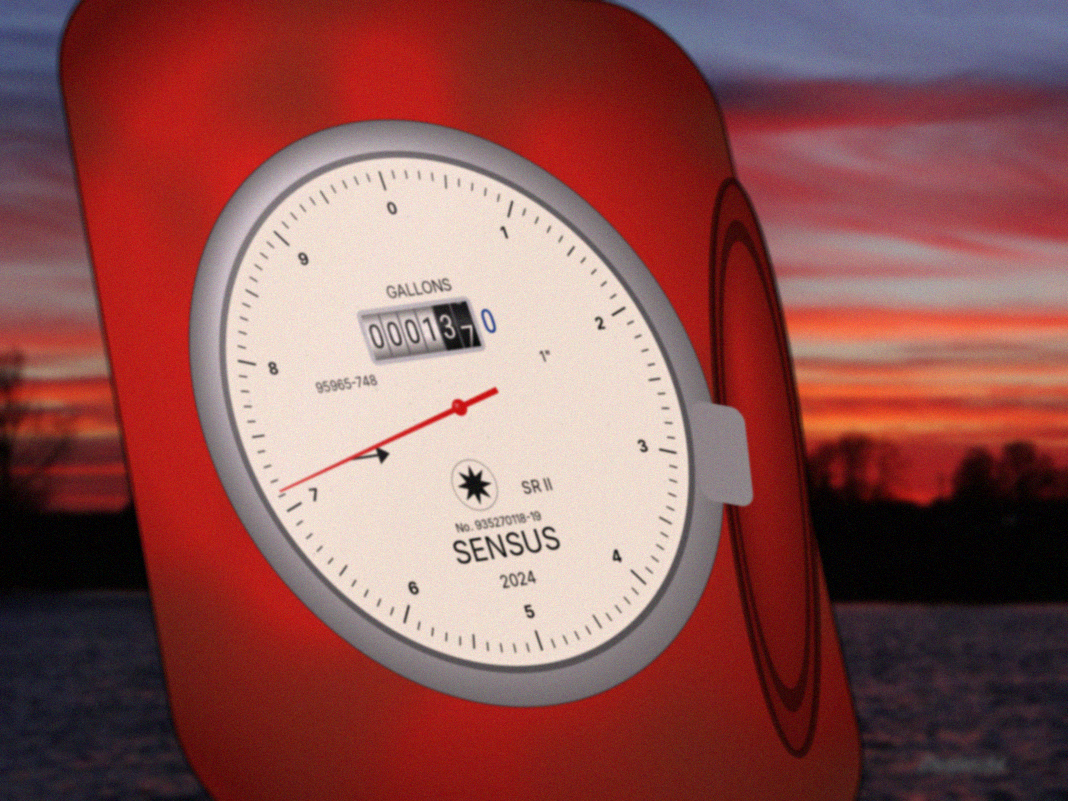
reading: 1367.1 gal
